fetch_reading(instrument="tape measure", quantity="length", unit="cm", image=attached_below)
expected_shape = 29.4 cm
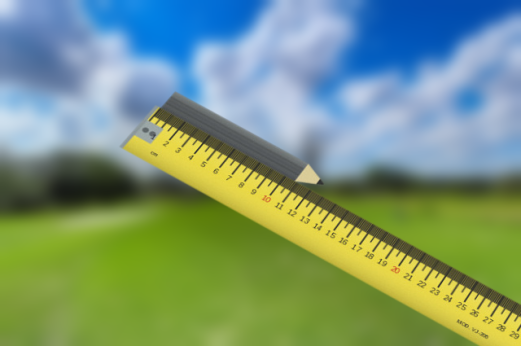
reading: 12.5 cm
